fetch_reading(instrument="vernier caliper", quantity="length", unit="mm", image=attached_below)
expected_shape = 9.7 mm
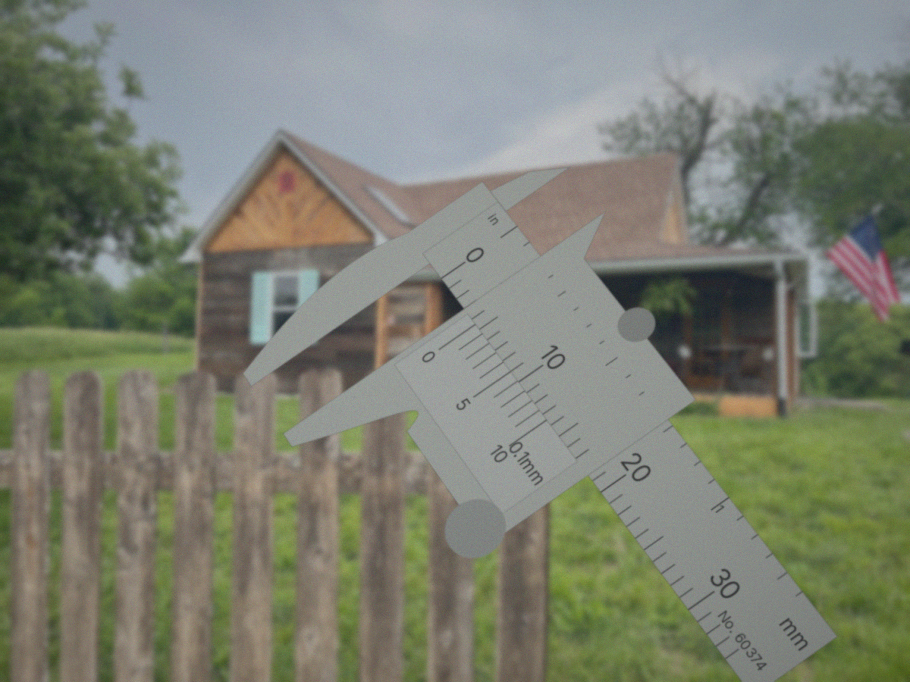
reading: 4.5 mm
